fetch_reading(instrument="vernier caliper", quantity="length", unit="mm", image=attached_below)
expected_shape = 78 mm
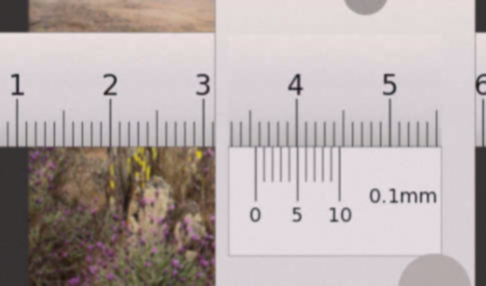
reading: 35.6 mm
